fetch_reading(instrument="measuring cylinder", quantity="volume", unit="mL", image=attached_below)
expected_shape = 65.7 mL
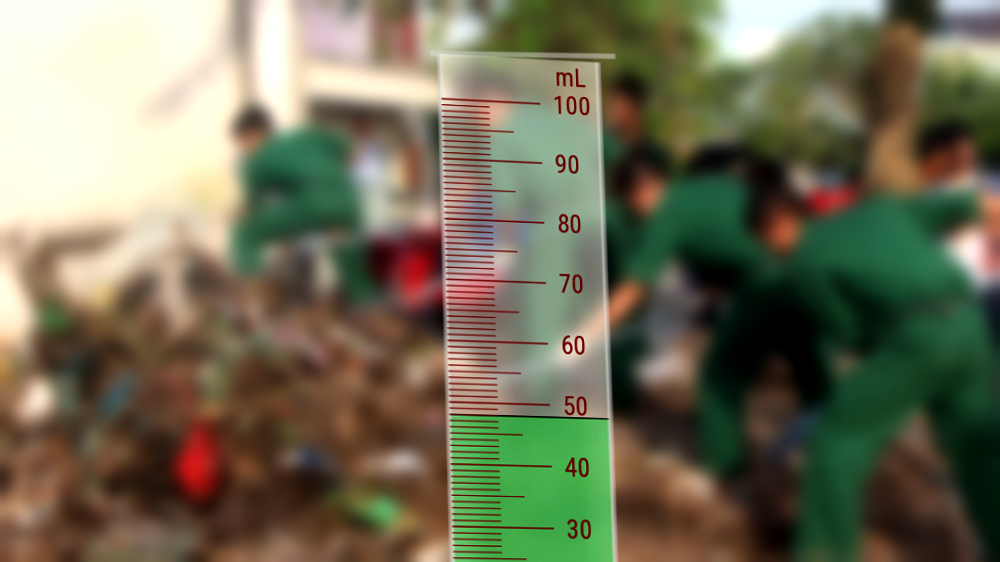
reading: 48 mL
